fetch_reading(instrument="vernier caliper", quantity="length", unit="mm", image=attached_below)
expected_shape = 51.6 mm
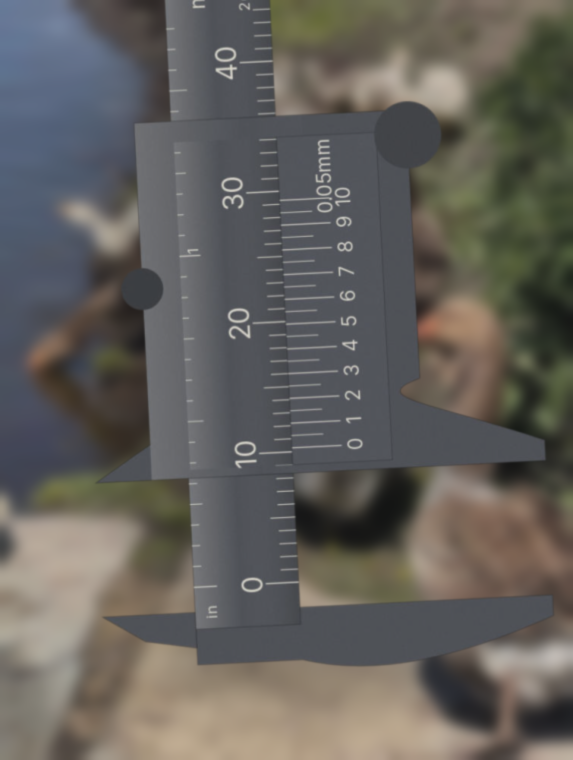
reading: 10.3 mm
